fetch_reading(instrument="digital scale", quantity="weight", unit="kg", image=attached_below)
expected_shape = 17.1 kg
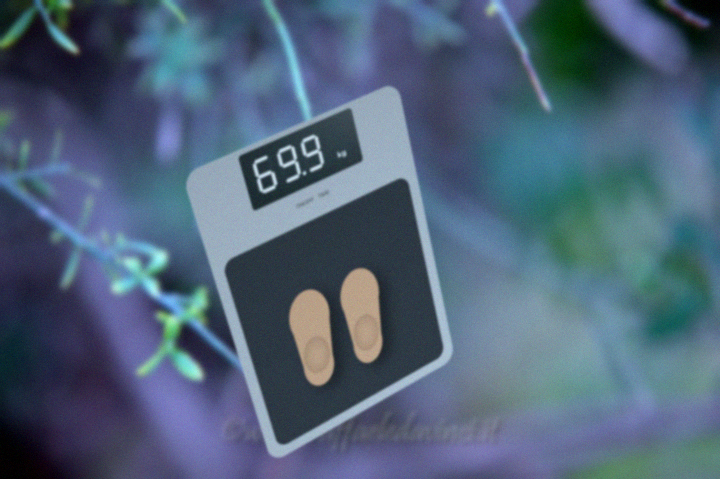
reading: 69.9 kg
